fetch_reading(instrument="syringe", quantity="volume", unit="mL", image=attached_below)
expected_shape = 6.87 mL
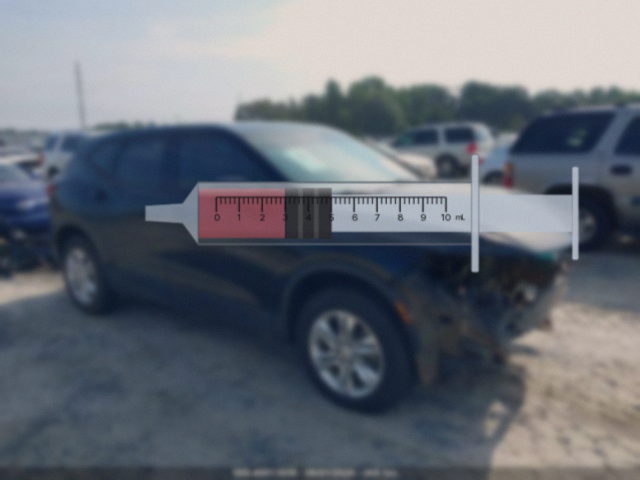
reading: 3 mL
